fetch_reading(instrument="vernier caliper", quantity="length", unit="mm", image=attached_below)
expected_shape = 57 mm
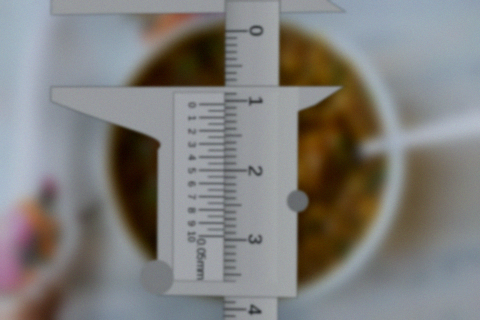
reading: 10.5 mm
